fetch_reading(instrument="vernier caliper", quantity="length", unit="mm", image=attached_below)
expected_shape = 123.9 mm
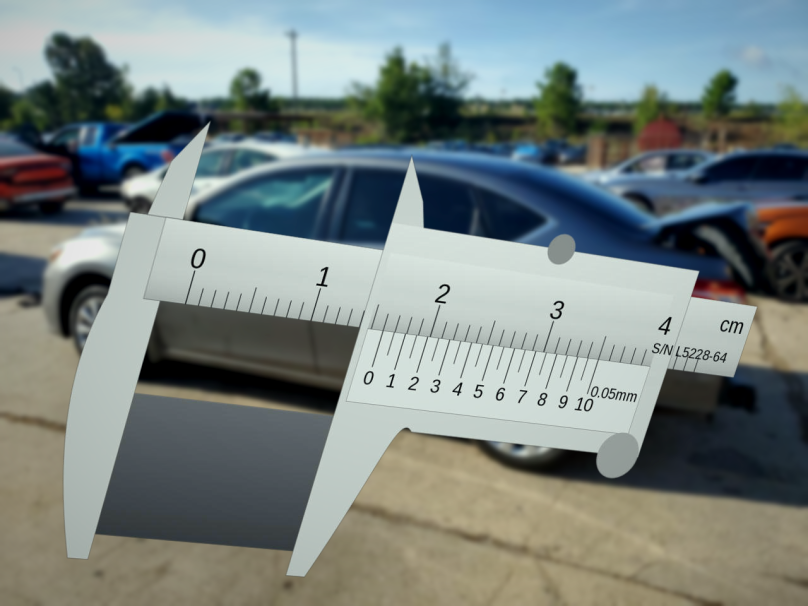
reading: 16.0 mm
